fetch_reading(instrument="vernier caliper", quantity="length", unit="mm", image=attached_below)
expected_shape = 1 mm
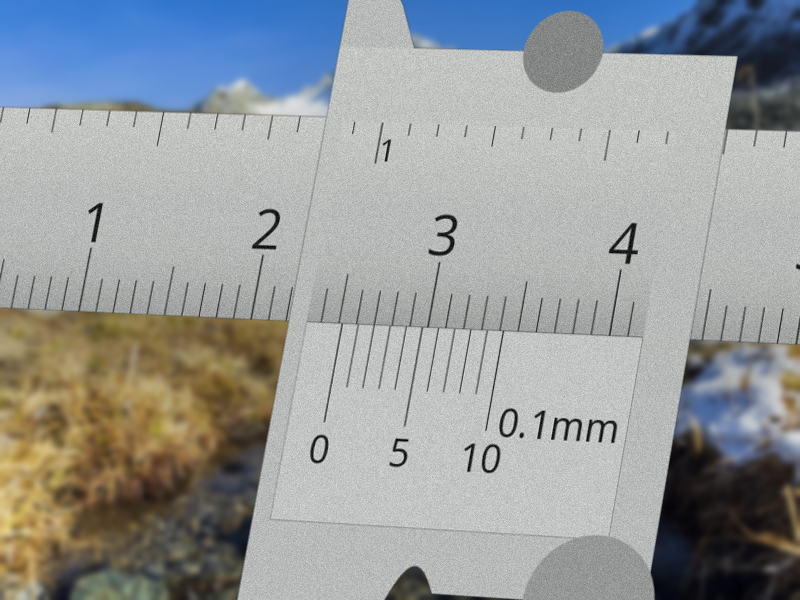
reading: 25.2 mm
